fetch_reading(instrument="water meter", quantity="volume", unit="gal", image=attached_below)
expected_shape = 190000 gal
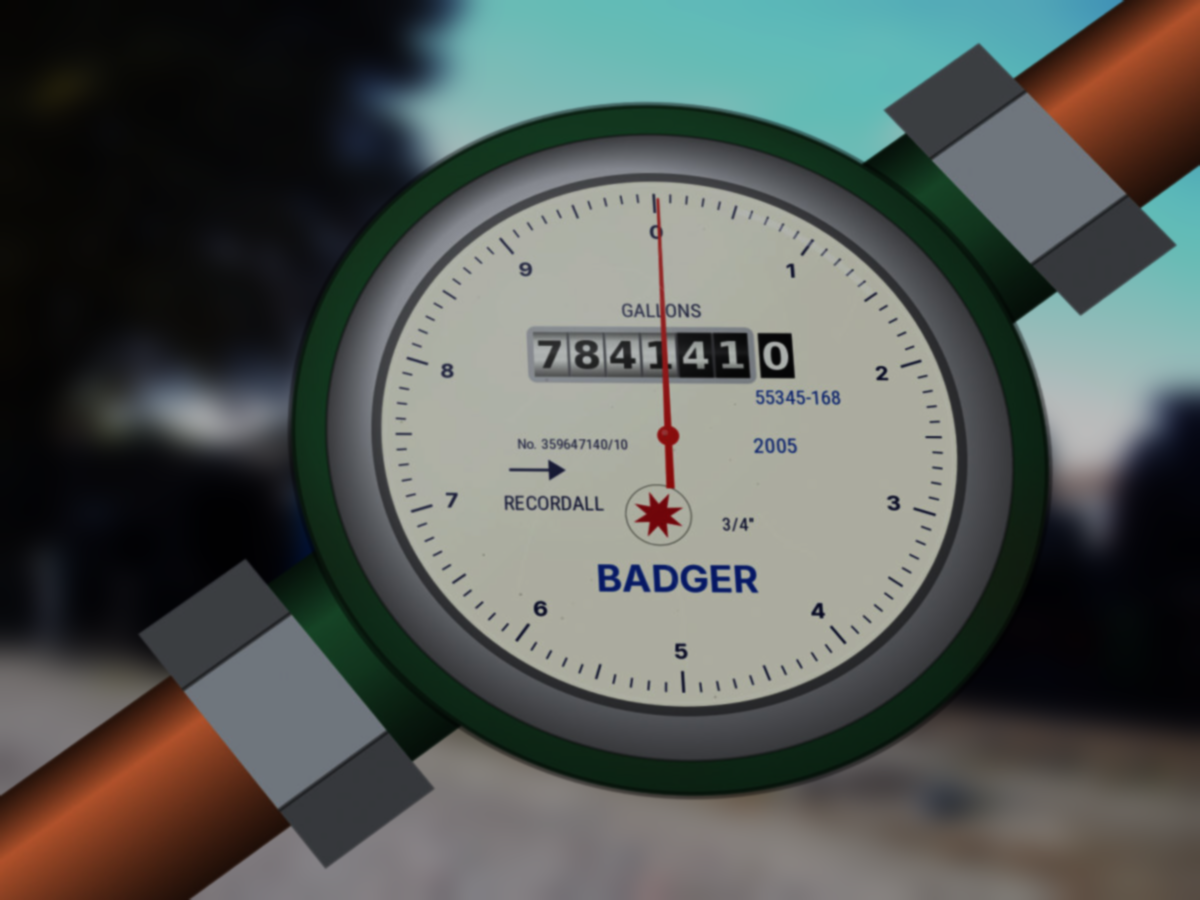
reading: 7841410.0 gal
